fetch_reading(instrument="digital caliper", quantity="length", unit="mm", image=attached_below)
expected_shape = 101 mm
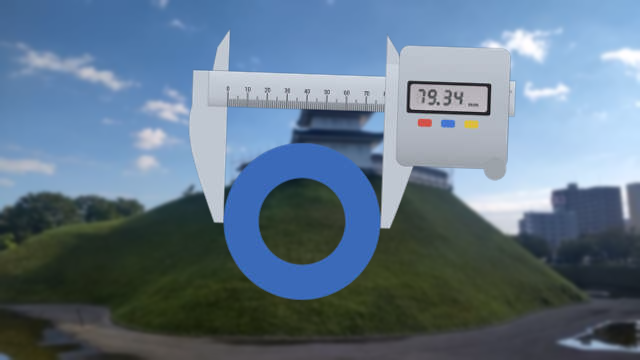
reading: 79.34 mm
